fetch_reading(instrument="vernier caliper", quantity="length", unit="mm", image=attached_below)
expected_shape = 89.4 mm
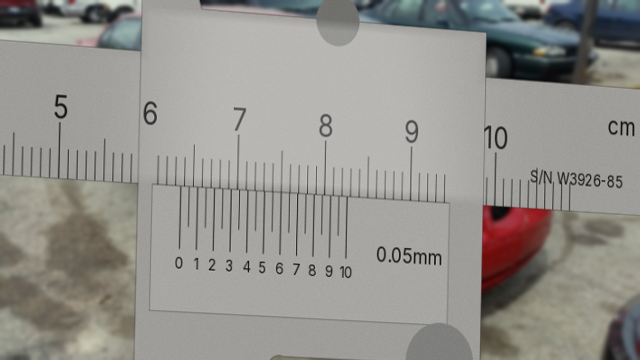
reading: 63.6 mm
